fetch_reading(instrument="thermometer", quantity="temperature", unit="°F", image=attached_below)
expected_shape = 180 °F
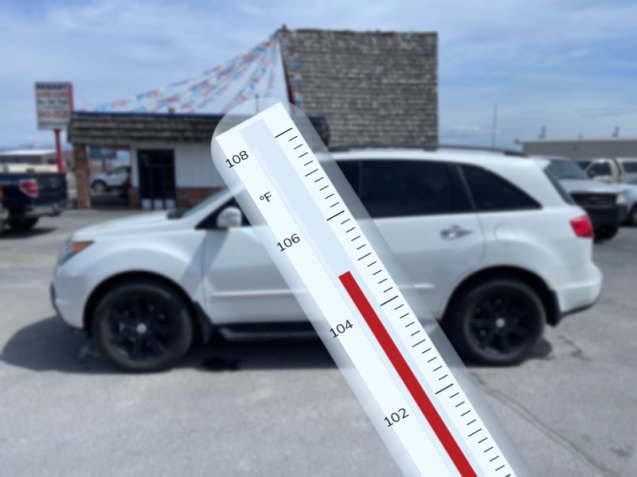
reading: 104.9 °F
